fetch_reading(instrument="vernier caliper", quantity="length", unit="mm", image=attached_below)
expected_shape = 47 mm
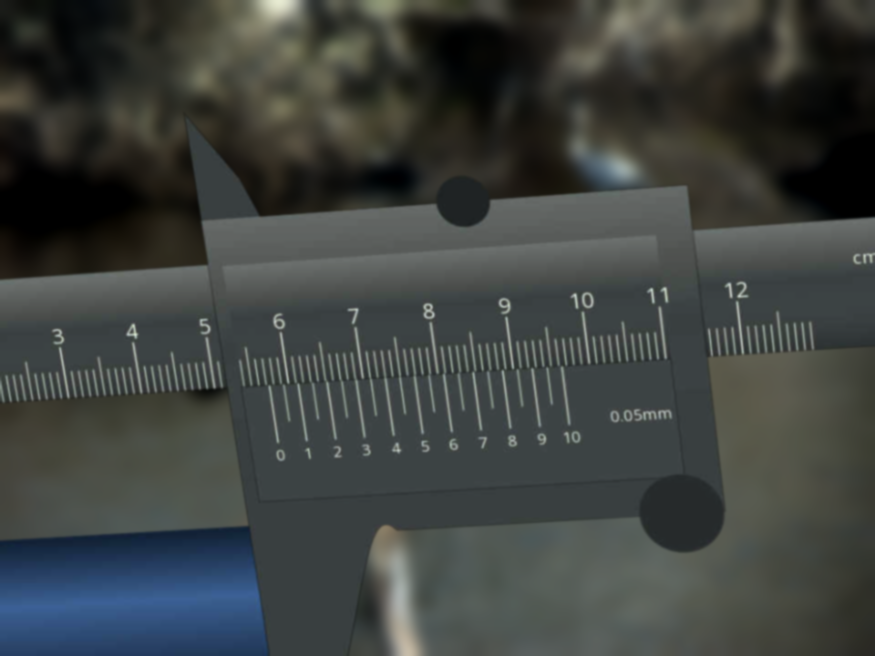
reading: 57.4 mm
